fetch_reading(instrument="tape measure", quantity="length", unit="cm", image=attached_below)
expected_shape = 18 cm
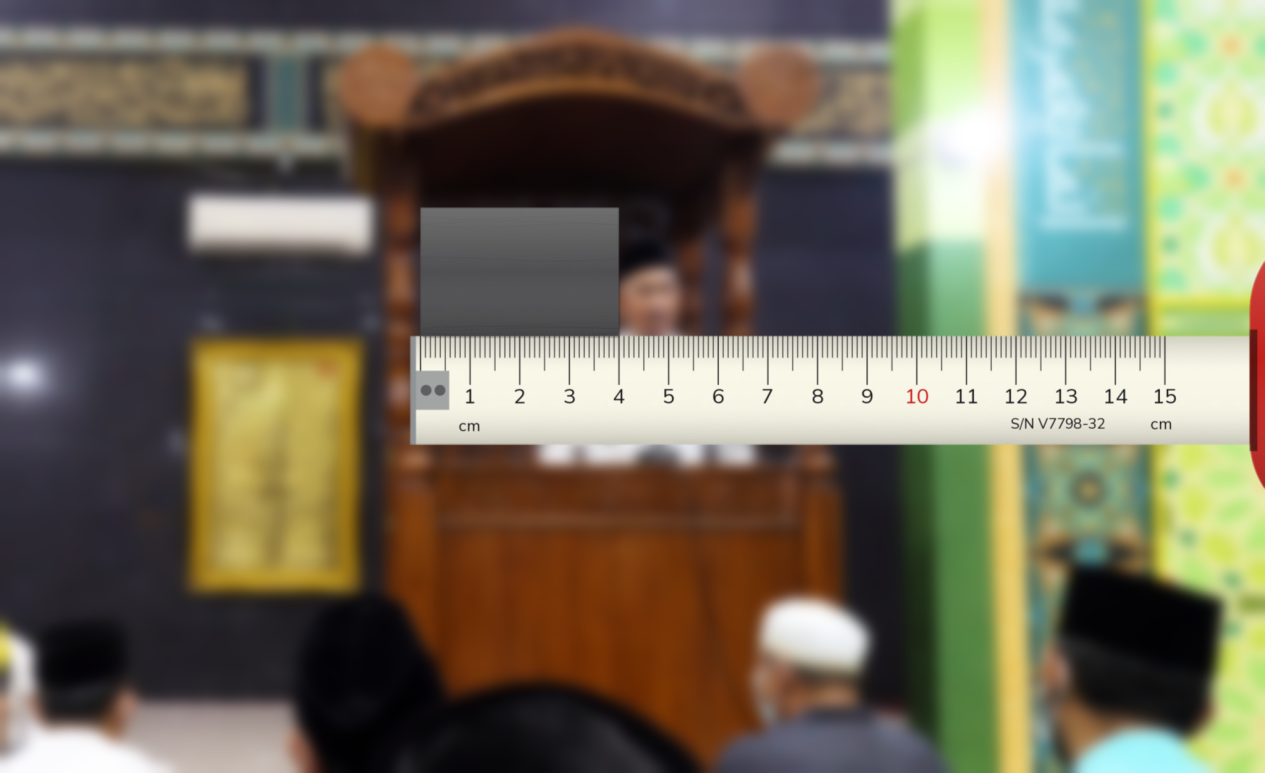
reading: 4 cm
